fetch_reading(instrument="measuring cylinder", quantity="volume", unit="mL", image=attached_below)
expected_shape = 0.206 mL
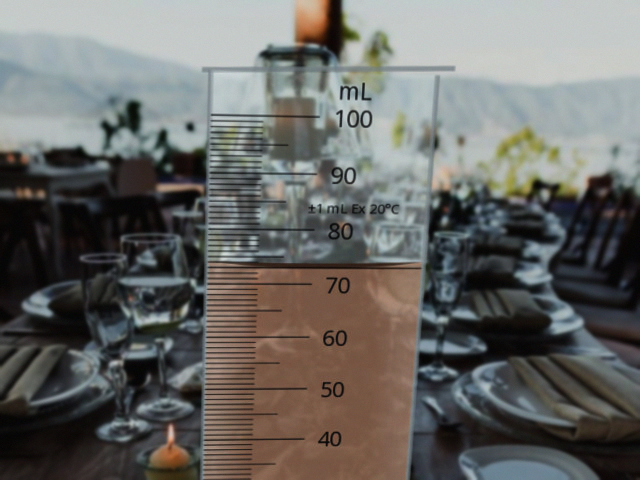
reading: 73 mL
